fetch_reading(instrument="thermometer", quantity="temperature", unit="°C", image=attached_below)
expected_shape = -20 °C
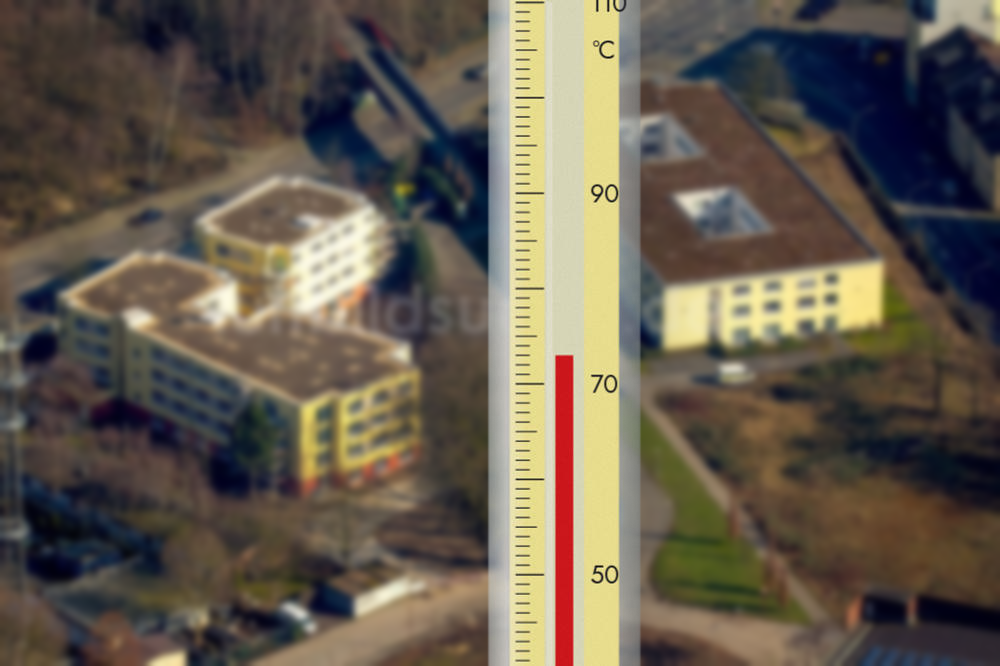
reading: 73 °C
